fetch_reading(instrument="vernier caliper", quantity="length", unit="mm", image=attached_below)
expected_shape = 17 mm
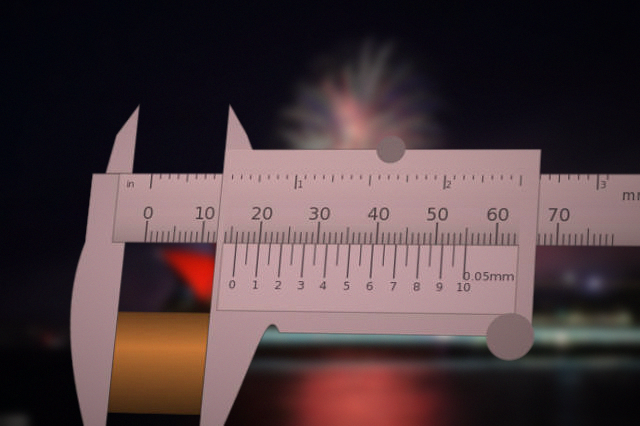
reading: 16.0 mm
